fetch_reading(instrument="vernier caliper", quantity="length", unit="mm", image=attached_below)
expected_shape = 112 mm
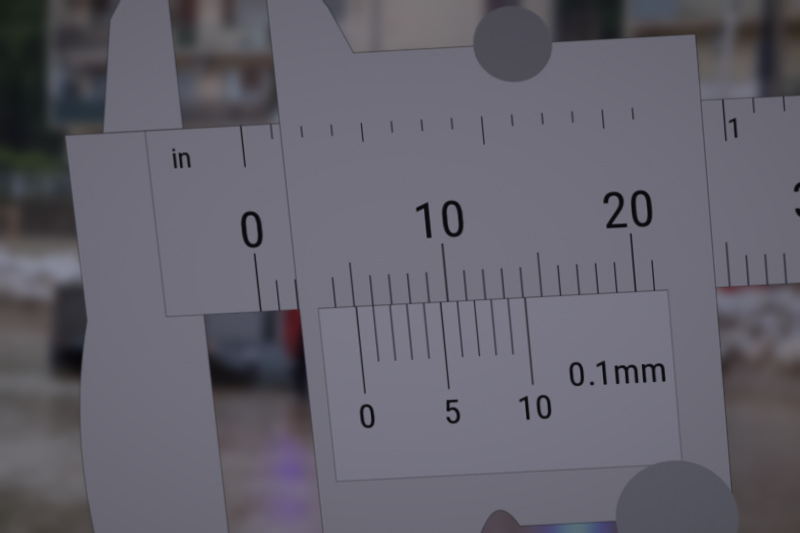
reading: 5.1 mm
